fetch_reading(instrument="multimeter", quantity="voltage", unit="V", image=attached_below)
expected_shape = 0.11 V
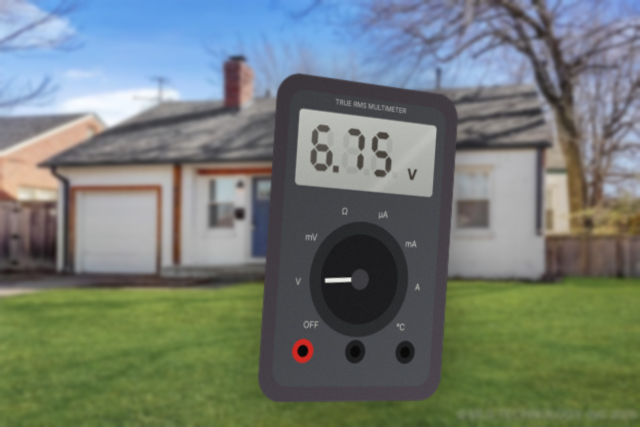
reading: 6.75 V
